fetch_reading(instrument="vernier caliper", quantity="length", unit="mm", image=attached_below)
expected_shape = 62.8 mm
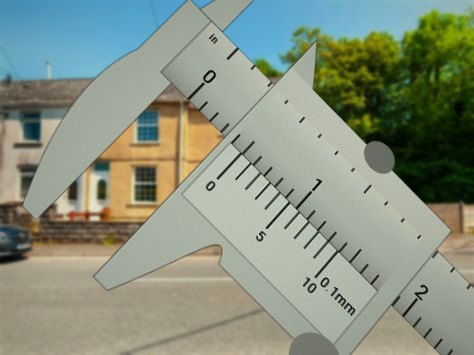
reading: 4.9 mm
